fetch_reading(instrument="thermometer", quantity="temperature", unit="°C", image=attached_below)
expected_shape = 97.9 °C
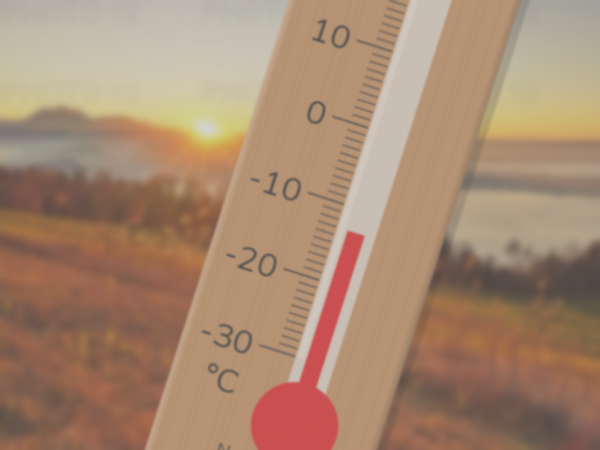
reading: -13 °C
